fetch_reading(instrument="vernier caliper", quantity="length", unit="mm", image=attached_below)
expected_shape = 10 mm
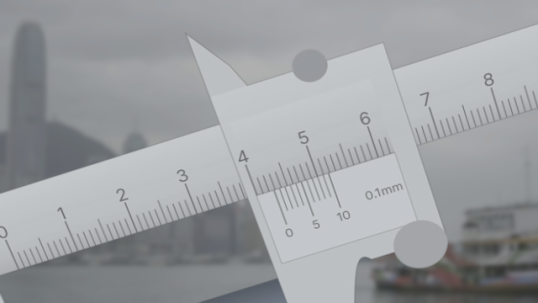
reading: 42.8 mm
